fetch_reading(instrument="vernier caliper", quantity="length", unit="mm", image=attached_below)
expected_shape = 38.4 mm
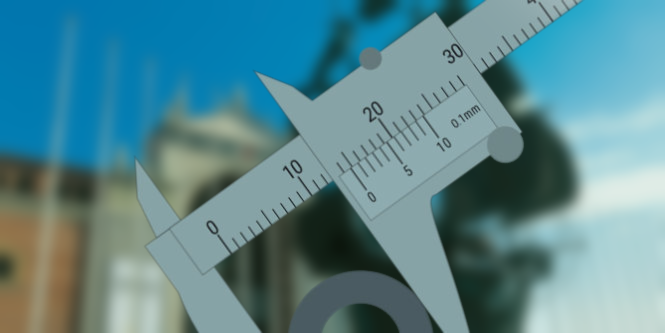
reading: 14.8 mm
